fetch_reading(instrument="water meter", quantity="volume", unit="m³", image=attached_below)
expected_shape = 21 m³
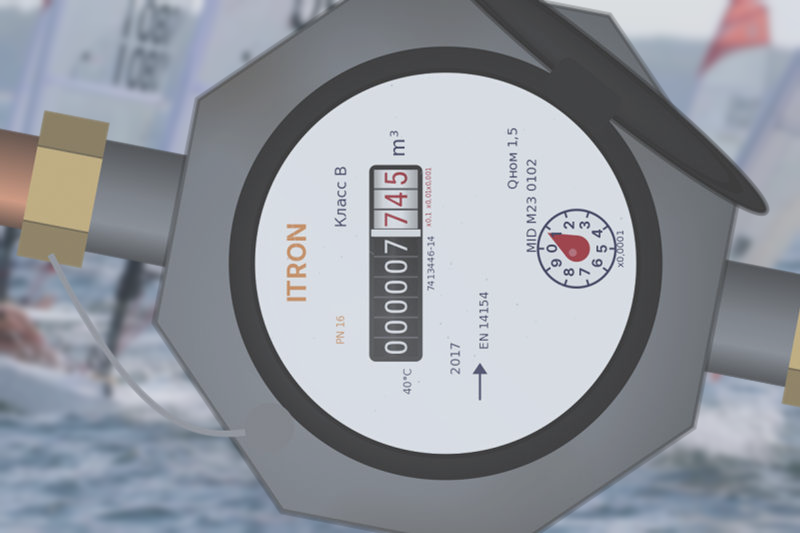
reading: 7.7450 m³
